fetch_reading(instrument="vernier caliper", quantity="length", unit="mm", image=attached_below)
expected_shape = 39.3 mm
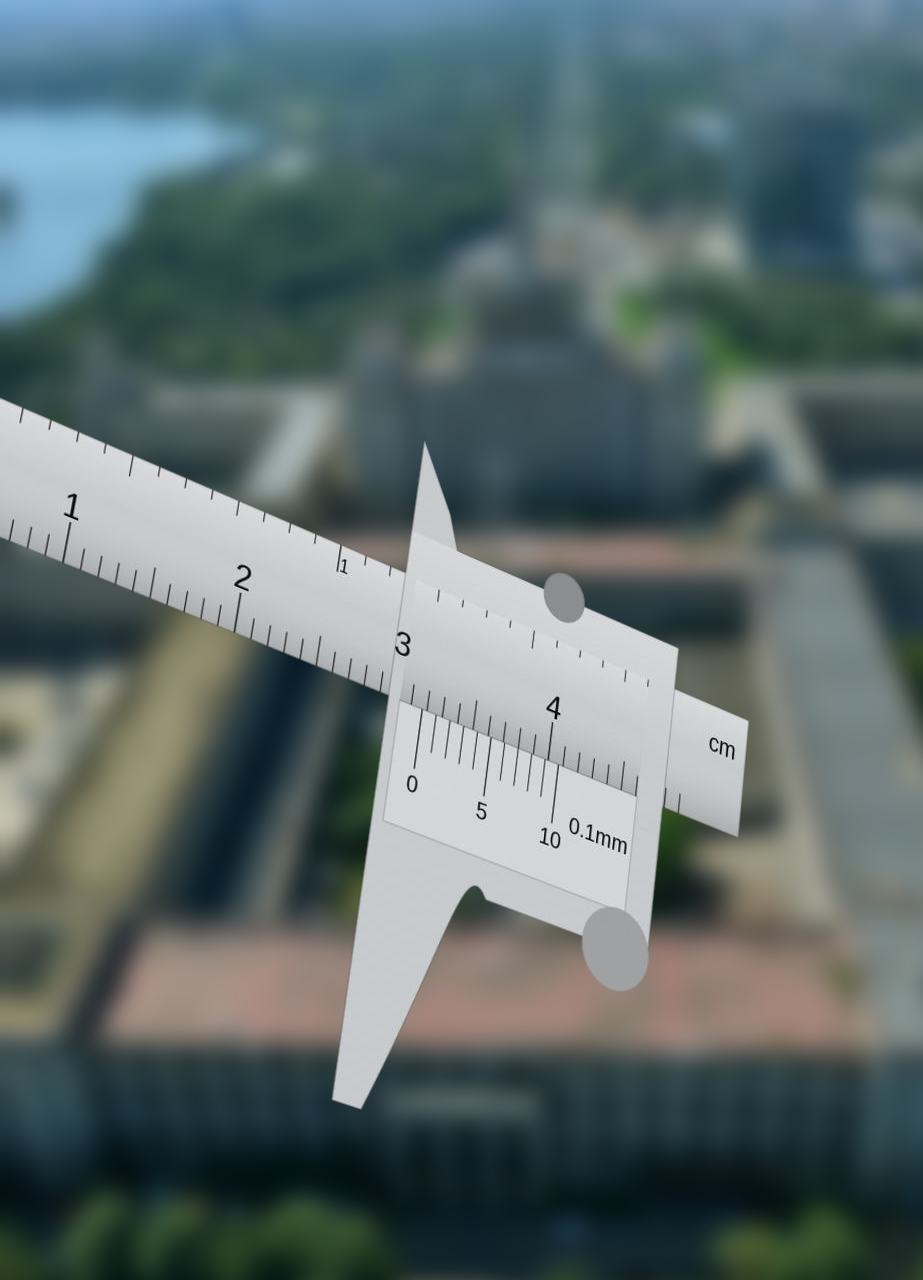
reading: 31.7 mm
